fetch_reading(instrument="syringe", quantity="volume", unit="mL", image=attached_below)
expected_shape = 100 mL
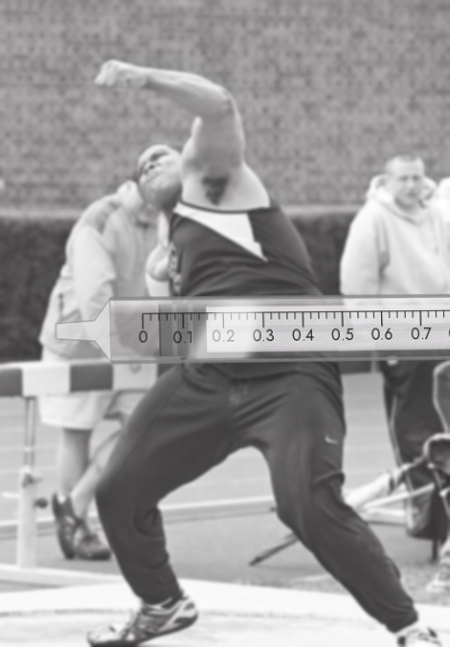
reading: 0.04 mL
